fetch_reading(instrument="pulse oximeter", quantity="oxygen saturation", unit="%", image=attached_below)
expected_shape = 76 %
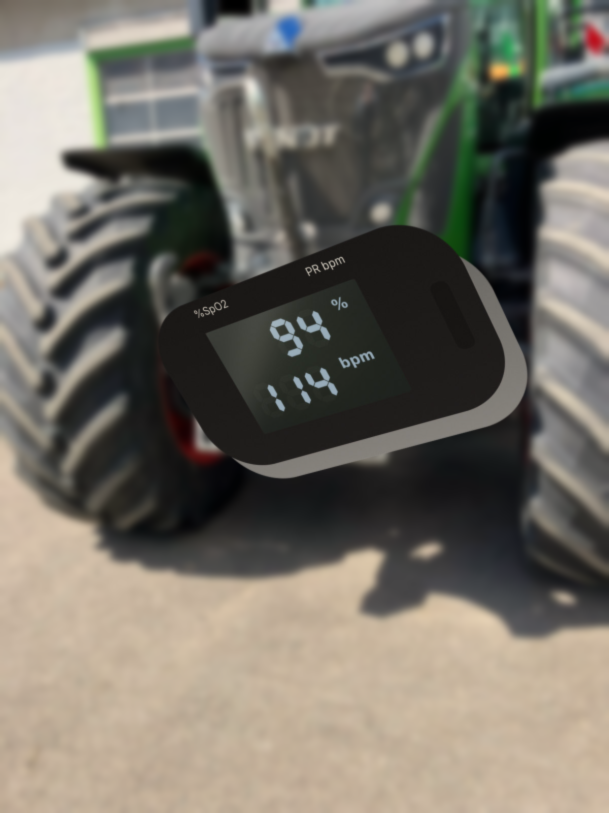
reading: 94 %
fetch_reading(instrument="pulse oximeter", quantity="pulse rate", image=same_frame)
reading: 114 bpm
